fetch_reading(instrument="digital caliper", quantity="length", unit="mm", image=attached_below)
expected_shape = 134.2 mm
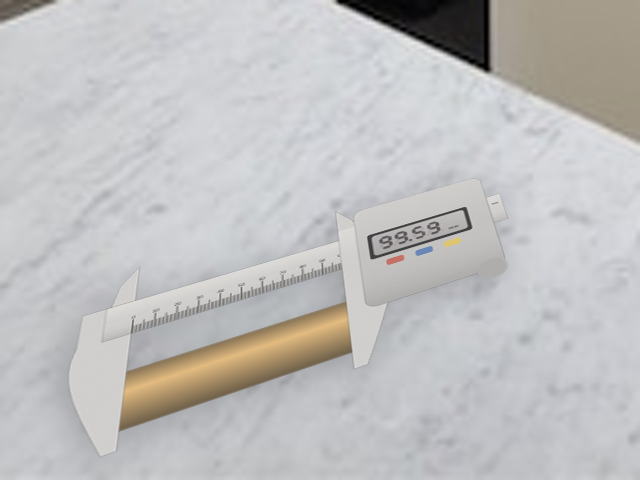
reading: 99.59 mm
